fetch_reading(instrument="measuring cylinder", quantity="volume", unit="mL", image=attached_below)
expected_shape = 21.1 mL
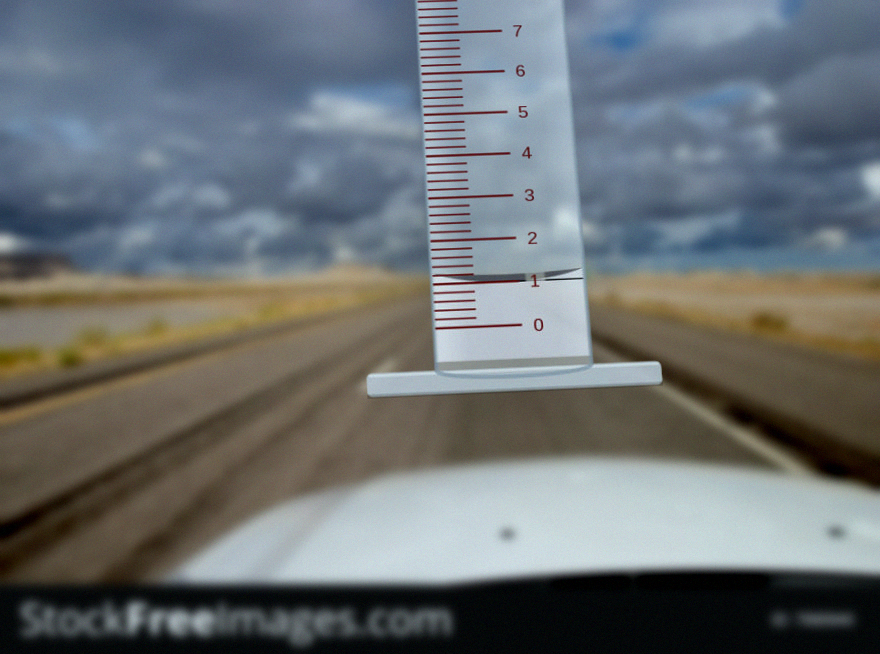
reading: 1 mL
